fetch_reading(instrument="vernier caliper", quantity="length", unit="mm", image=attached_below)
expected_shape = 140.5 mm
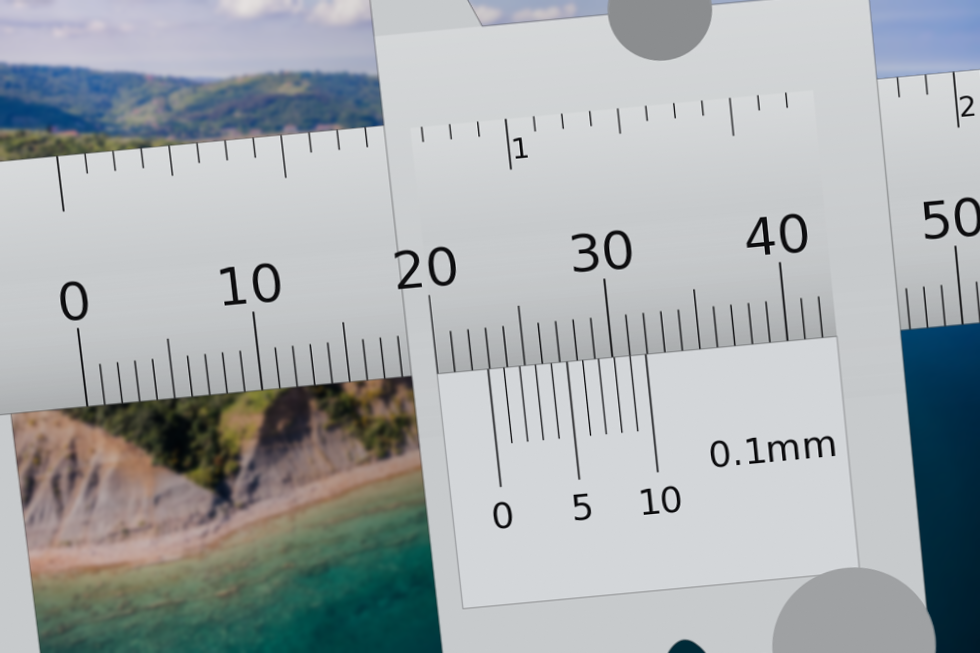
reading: 22.9 mm
